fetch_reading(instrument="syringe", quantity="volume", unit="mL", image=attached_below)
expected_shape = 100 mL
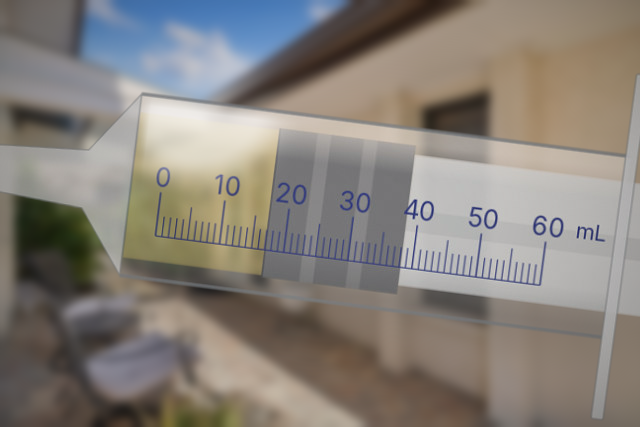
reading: 17 mL
